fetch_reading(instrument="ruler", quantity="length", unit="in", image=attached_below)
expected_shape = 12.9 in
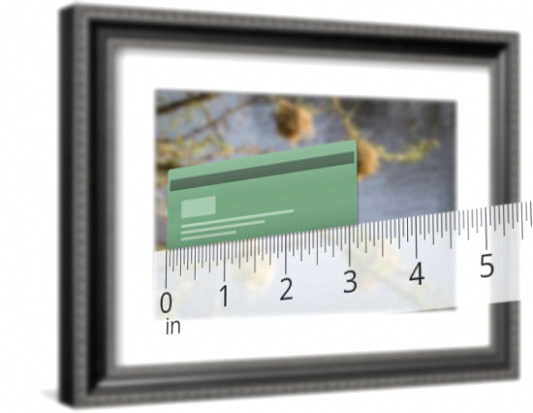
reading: 3.125 in
